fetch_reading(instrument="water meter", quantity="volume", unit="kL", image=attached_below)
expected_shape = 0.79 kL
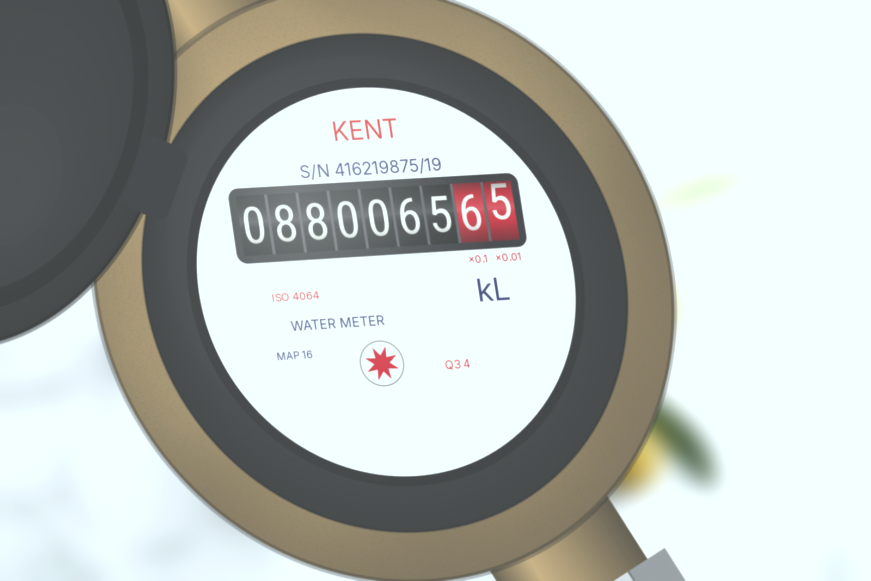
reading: 880065.65 kL
